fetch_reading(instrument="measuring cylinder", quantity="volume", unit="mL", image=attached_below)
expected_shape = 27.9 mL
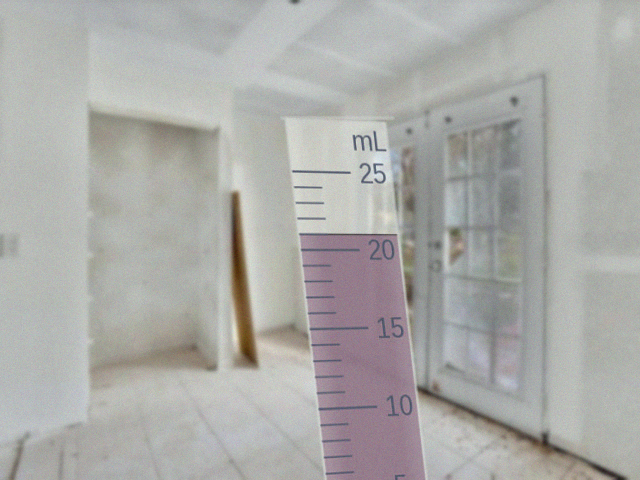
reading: 21 mL
